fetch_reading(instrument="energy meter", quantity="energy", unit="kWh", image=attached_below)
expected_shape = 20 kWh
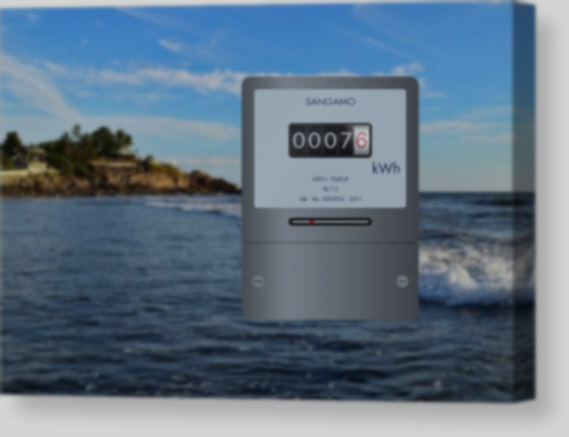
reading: 7.6 kWh
